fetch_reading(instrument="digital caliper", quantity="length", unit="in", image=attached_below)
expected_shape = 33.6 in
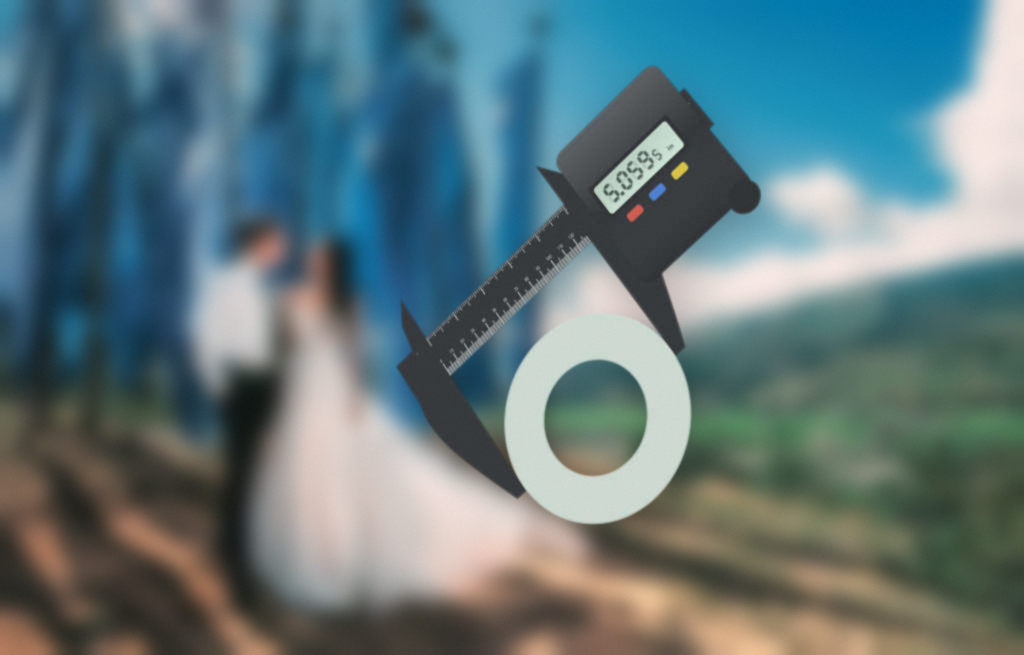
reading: 5.0595 in
